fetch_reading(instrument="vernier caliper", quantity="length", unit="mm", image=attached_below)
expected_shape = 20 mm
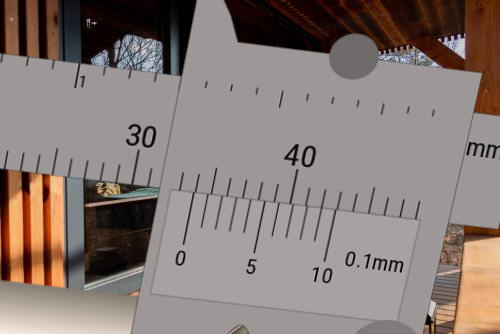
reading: 33.9 mm
